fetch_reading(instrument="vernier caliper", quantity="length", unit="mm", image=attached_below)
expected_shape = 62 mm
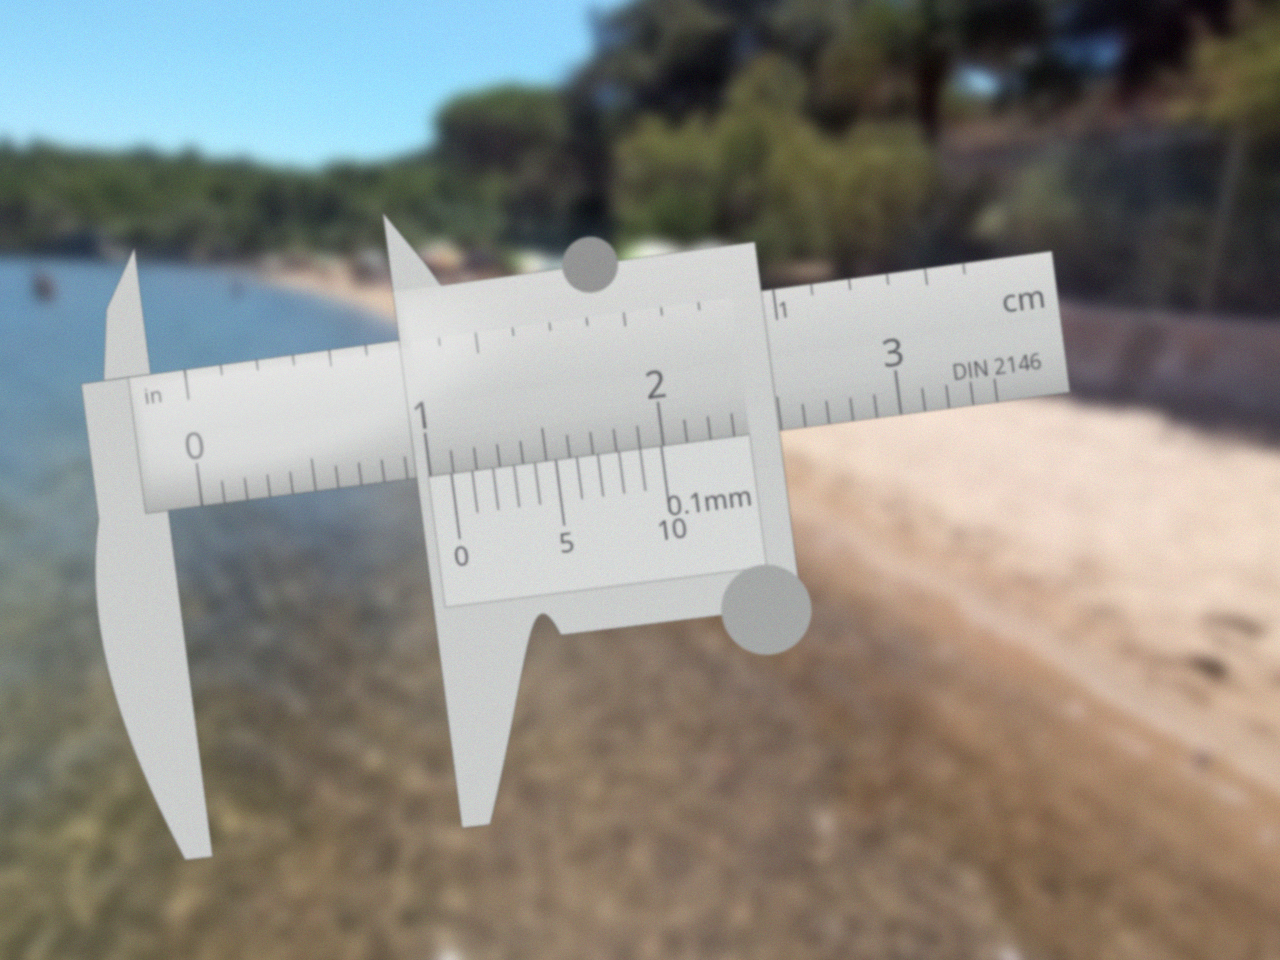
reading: 10.9 mm
